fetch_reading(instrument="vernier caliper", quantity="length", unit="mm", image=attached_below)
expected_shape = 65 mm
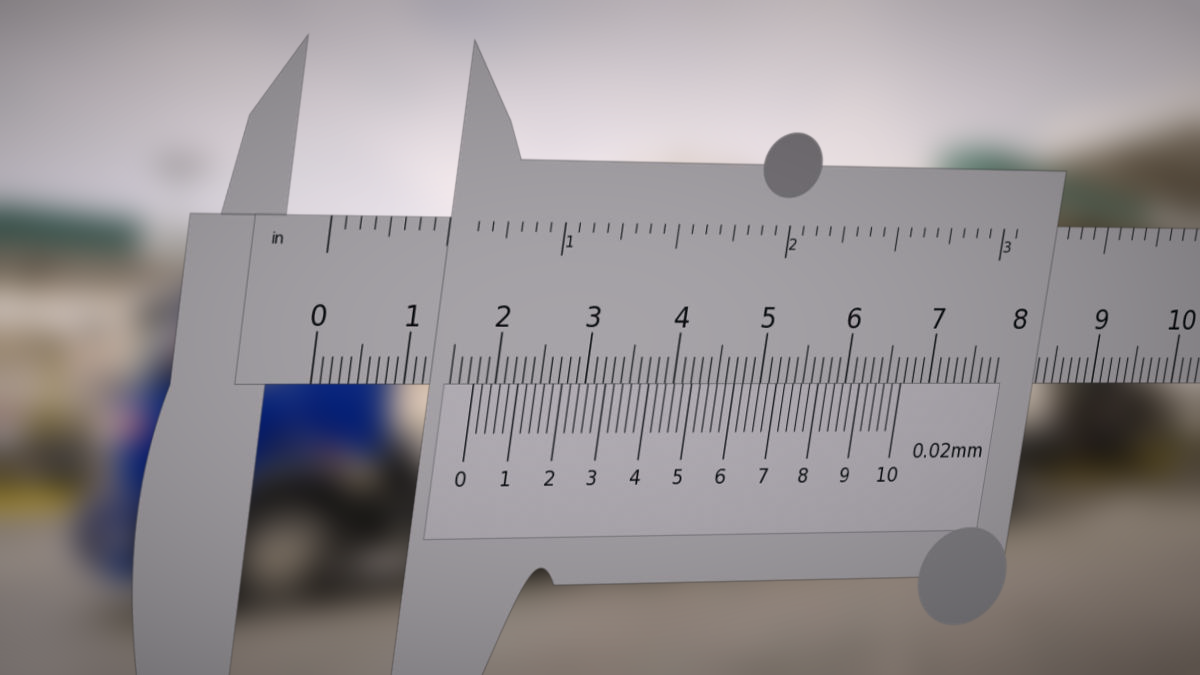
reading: 17.6 mm
